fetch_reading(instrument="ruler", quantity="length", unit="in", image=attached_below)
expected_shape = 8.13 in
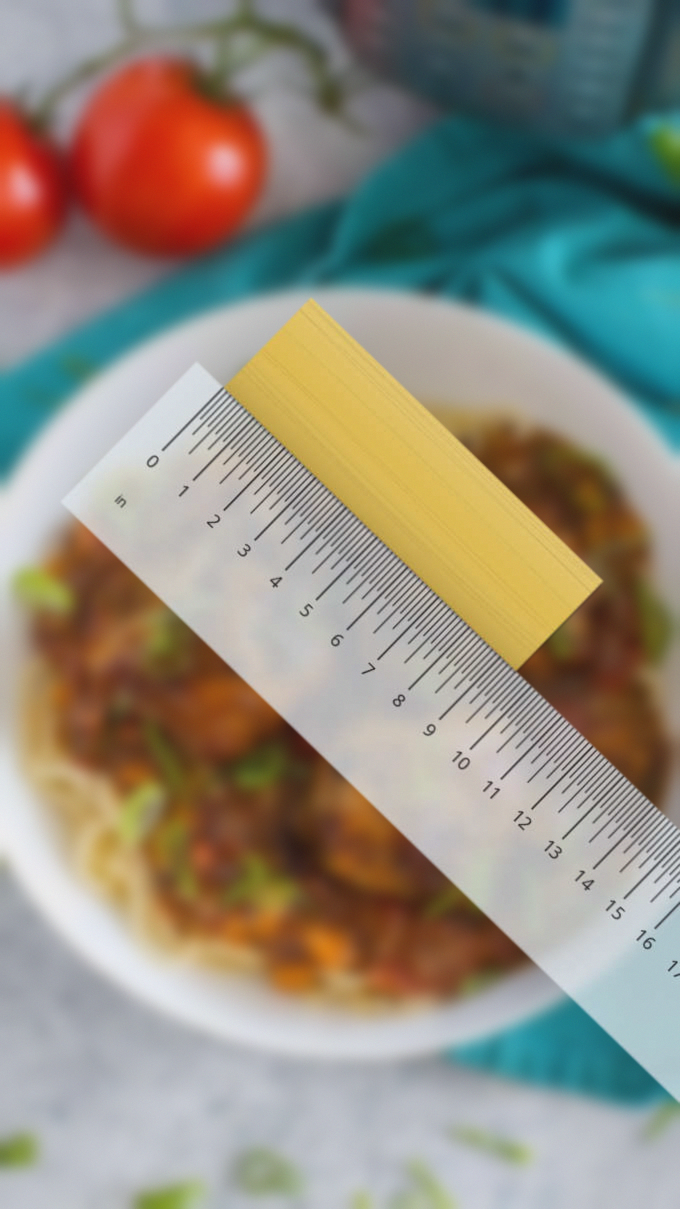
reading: 9.5 in
